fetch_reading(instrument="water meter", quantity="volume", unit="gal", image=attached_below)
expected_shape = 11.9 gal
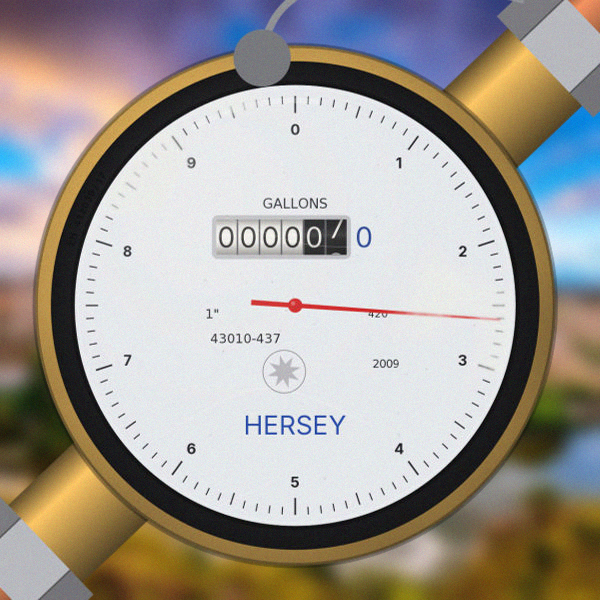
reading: 72.6 gal
